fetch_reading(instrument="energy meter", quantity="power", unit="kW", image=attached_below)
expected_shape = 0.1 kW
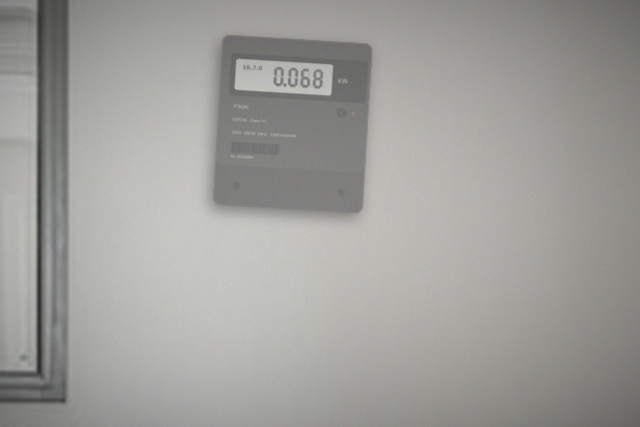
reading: 0.068 kW
